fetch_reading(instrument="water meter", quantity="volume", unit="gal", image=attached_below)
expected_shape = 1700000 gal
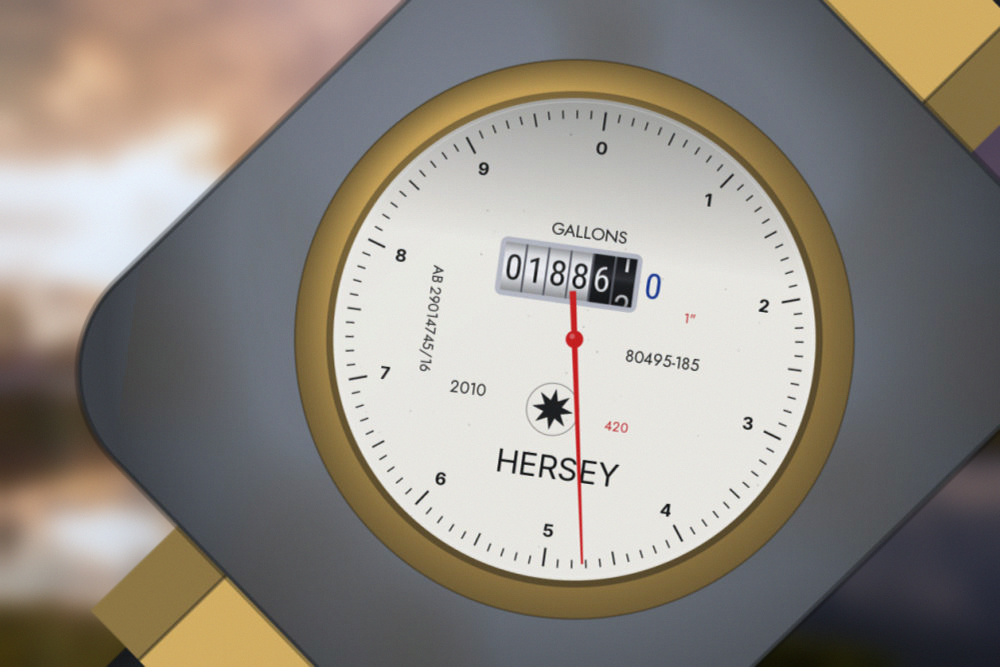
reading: 188614.7 gal
